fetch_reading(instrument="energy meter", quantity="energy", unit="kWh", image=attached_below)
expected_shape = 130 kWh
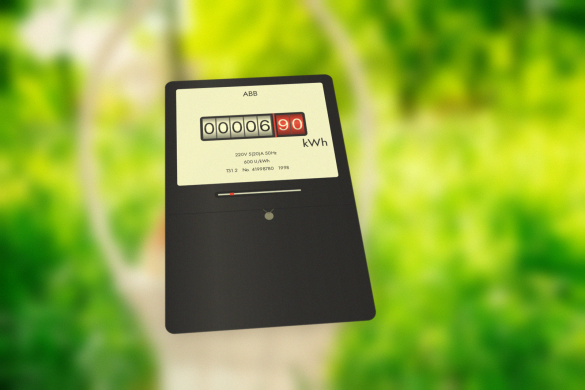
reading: 6.90 kWh
